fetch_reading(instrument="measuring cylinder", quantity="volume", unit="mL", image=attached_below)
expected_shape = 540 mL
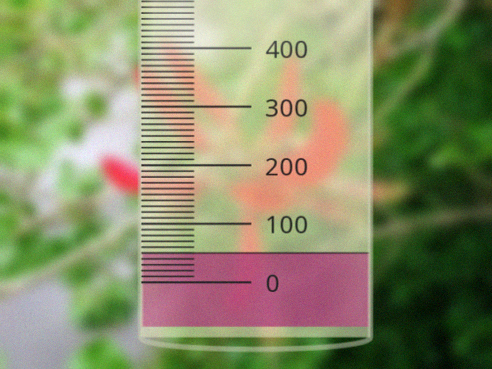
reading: 50 mL
